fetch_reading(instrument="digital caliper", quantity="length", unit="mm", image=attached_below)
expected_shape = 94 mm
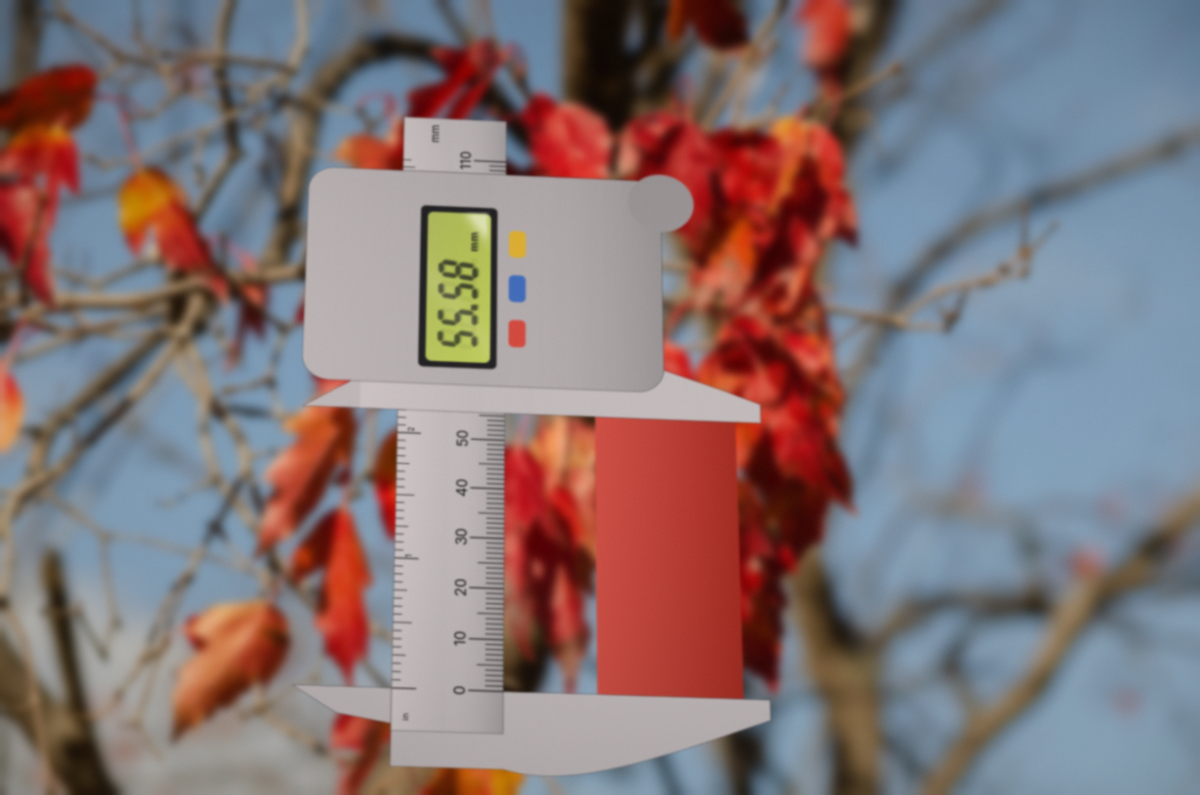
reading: 55.58 mm
